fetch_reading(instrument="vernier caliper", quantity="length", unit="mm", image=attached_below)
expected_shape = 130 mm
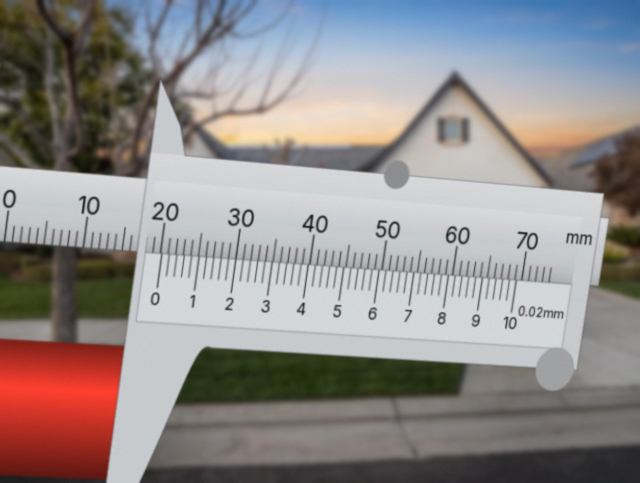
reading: 20.2 mm
